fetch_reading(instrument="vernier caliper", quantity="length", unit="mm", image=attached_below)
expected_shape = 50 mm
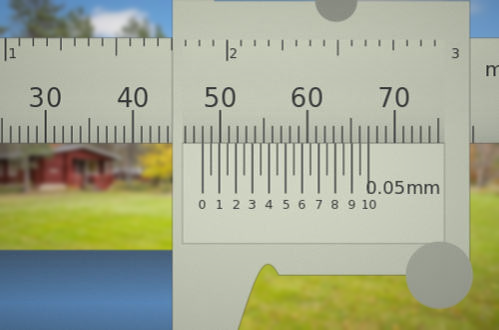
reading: 48.0 mm
